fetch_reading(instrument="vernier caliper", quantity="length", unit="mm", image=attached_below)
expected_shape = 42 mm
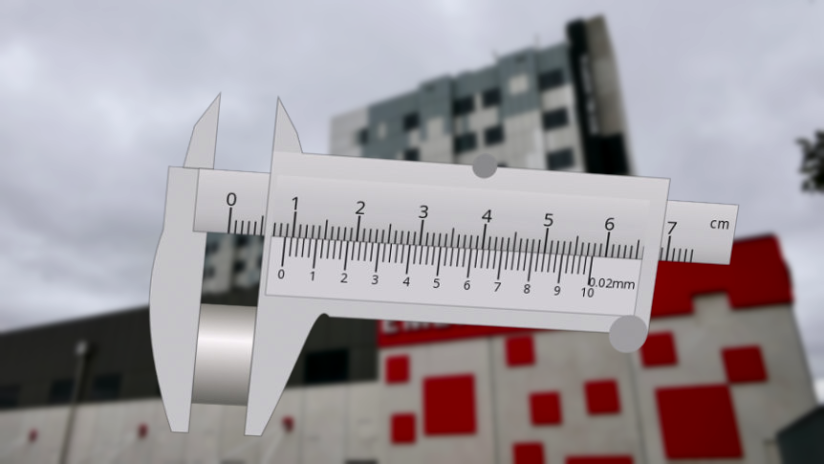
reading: 8.8 mm
